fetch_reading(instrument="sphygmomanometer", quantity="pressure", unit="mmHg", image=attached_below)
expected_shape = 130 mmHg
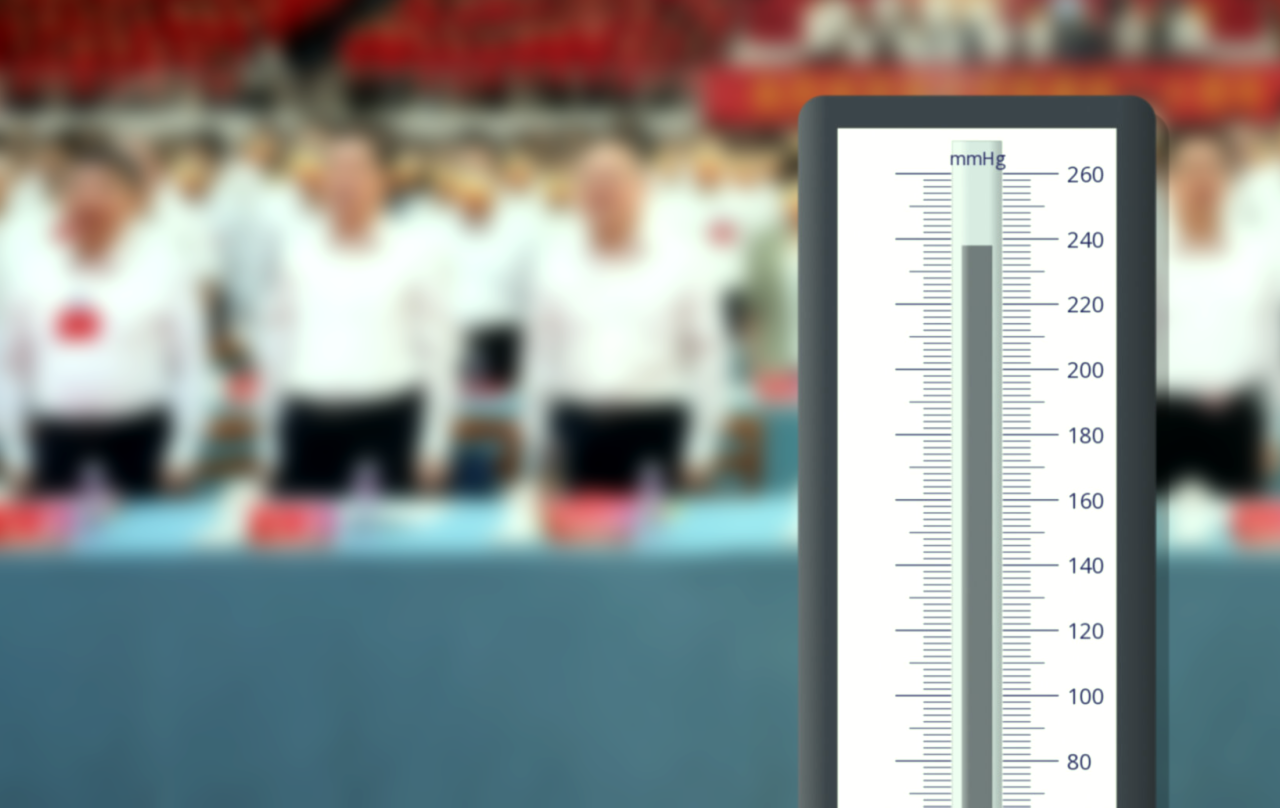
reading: 238 mmHg
